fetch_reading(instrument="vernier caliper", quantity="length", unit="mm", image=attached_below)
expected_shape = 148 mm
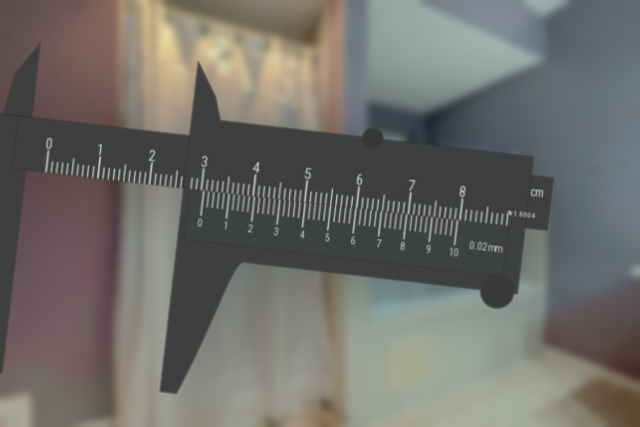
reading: 30.5 mm
